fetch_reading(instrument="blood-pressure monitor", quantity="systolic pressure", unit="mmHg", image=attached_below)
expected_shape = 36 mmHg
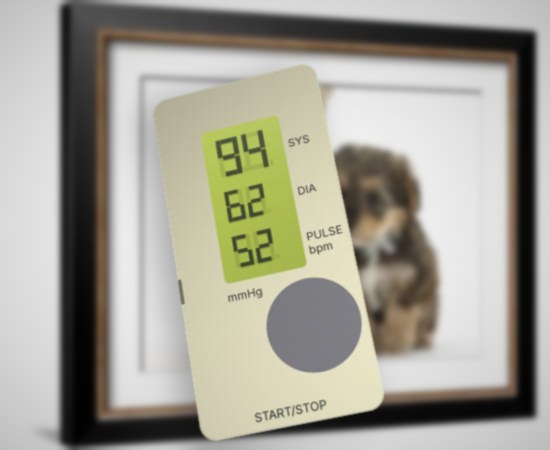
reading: 94 mmHg
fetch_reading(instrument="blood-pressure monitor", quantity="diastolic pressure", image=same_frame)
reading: 62 mmHg
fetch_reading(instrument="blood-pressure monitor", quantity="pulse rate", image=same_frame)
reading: 52 bpm
